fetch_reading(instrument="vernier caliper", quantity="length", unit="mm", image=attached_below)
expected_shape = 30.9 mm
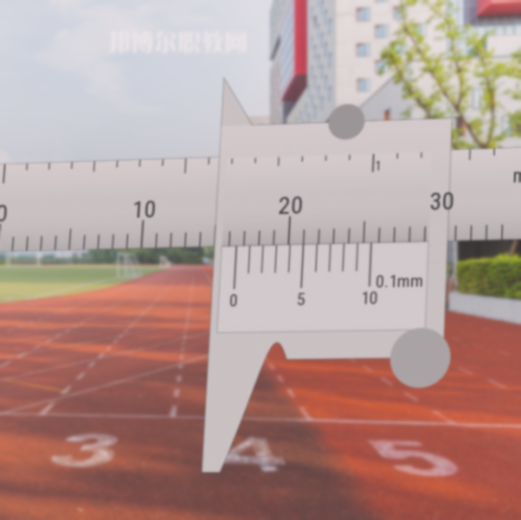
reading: 16.5 mm
